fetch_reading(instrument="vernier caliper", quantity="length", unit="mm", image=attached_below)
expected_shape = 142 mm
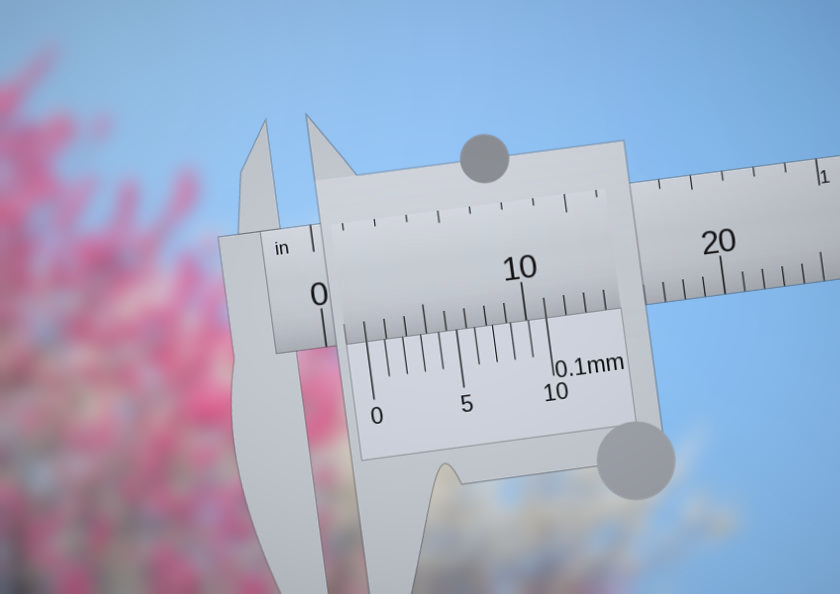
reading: 2.0 mm
